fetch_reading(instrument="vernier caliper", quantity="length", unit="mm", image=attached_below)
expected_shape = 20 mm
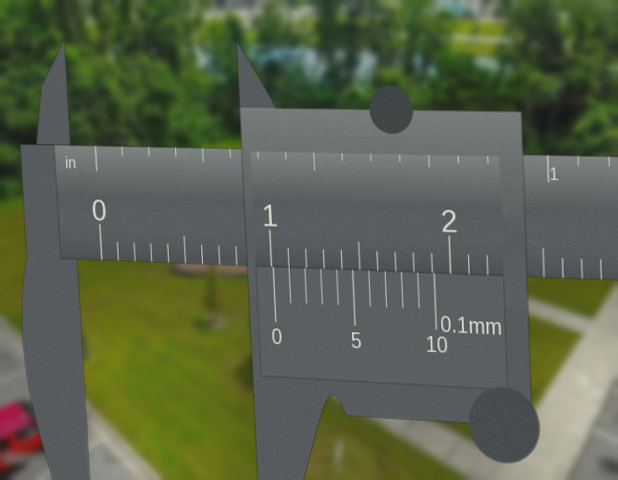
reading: 10.1 mm
